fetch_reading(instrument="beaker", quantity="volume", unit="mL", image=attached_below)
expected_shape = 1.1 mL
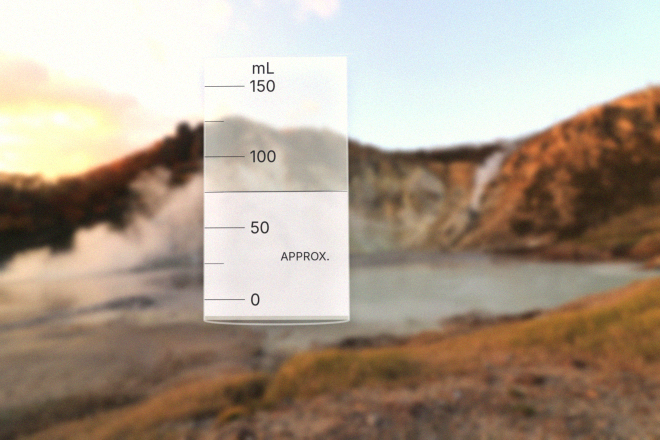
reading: 75 mL
